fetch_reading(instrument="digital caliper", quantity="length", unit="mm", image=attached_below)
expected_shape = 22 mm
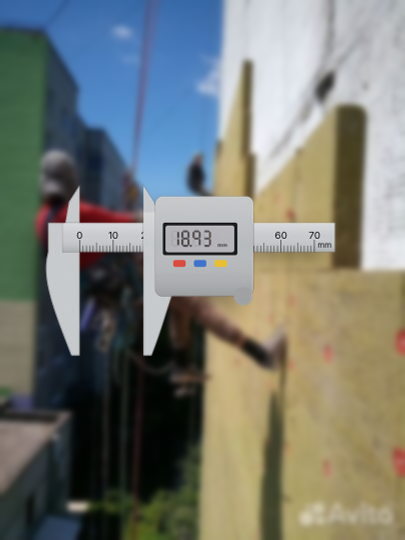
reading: 18.93 mm
